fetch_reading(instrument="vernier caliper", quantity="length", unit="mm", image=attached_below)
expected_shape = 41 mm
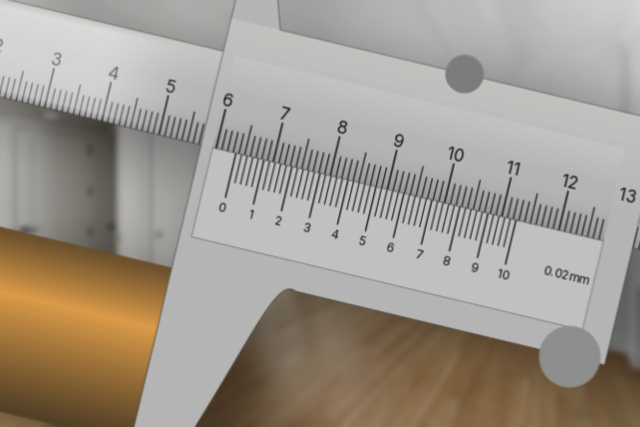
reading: 63.5 mm
